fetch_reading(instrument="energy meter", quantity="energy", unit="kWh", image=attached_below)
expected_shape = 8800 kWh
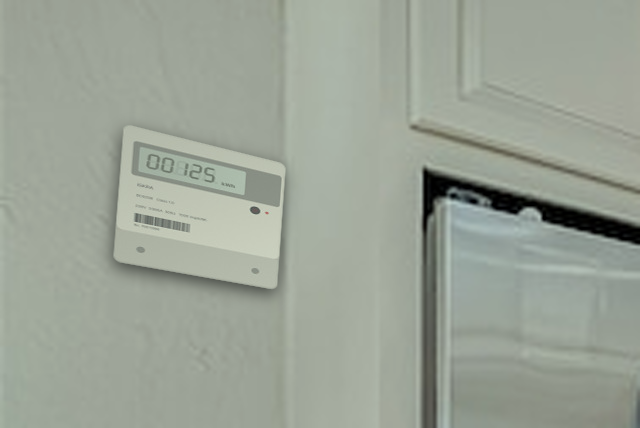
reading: 125 kWh
